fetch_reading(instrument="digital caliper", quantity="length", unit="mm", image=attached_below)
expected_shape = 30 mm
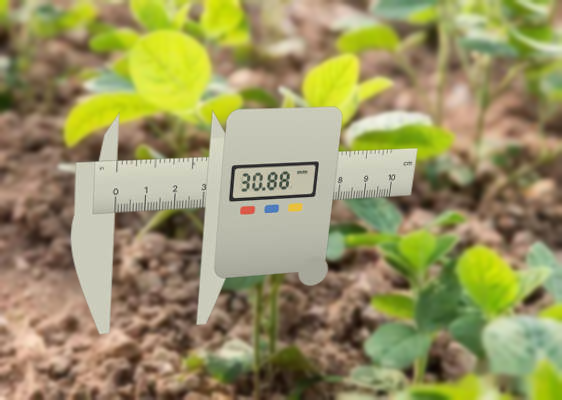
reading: 30.88 mm
